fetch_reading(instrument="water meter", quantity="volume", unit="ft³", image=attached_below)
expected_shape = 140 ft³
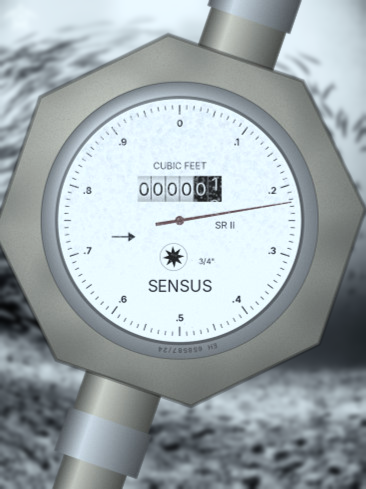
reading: 1.22 ft³
